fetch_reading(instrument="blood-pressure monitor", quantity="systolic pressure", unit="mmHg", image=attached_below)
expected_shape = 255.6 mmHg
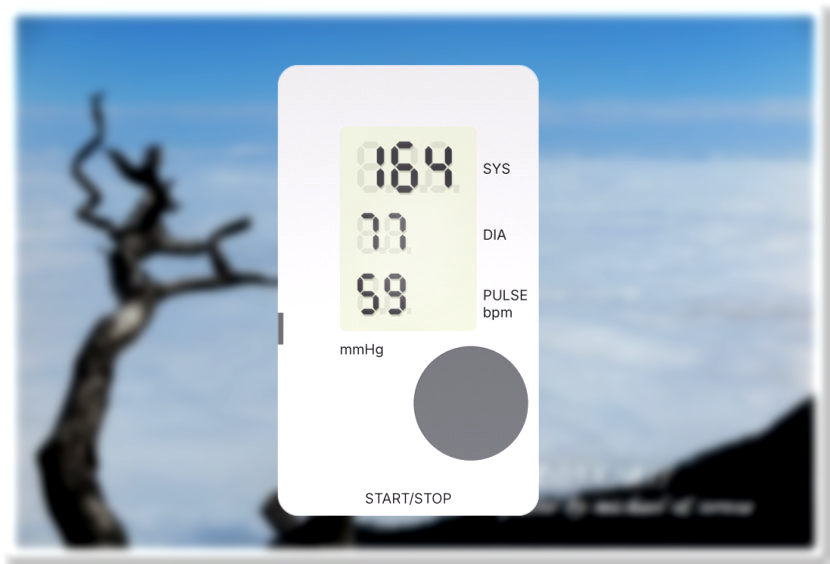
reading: 164 mmHg
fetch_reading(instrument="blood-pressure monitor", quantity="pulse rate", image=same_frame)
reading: 59 bpm
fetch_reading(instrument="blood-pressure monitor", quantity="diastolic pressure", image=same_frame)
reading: 77 mmHg
